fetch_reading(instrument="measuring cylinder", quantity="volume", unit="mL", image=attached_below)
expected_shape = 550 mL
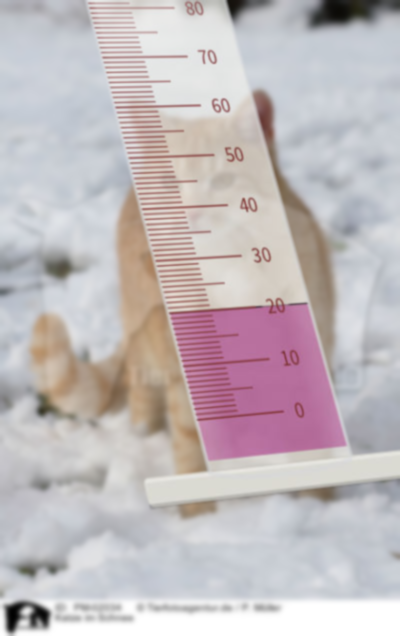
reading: 20 mL
